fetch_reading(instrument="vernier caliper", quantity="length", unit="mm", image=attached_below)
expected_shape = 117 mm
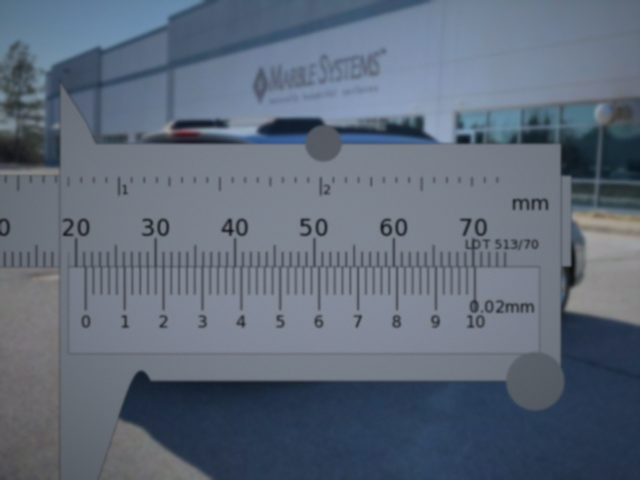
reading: 21.2 mm
